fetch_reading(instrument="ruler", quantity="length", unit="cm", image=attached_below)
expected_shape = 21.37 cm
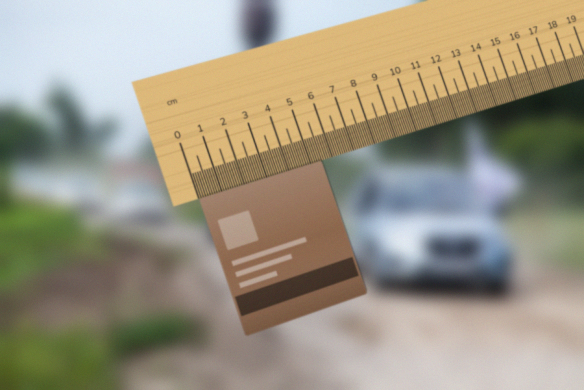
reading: 5.5 cm
